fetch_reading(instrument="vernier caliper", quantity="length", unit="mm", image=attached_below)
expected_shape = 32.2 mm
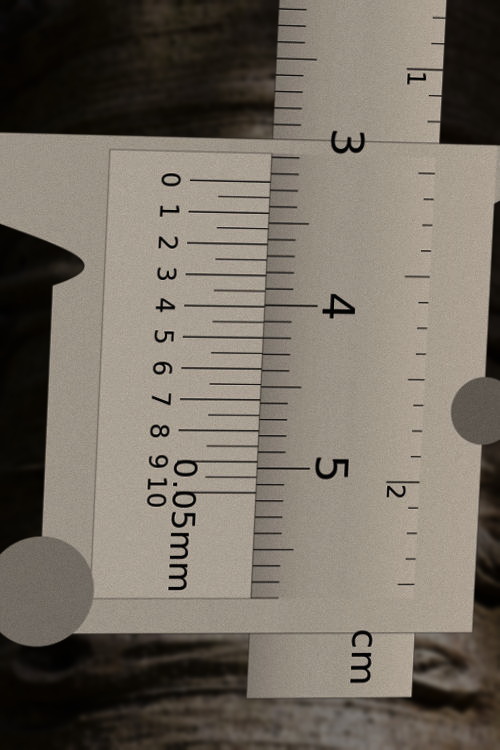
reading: 32.5 mm
